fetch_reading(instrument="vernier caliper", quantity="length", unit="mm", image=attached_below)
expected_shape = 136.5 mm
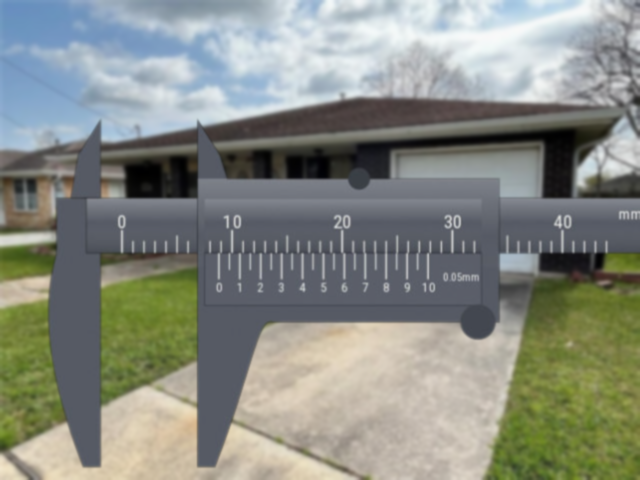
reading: 8.8 mm
